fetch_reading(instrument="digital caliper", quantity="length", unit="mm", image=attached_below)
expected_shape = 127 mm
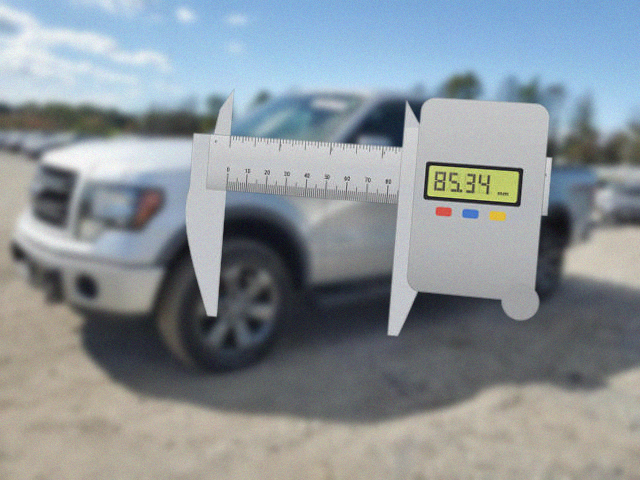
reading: 85.34 mm
